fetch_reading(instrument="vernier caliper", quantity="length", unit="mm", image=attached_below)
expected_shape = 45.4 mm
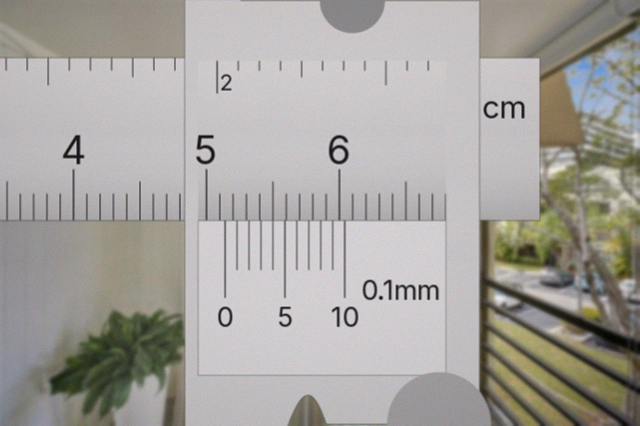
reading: 51.4 mm
